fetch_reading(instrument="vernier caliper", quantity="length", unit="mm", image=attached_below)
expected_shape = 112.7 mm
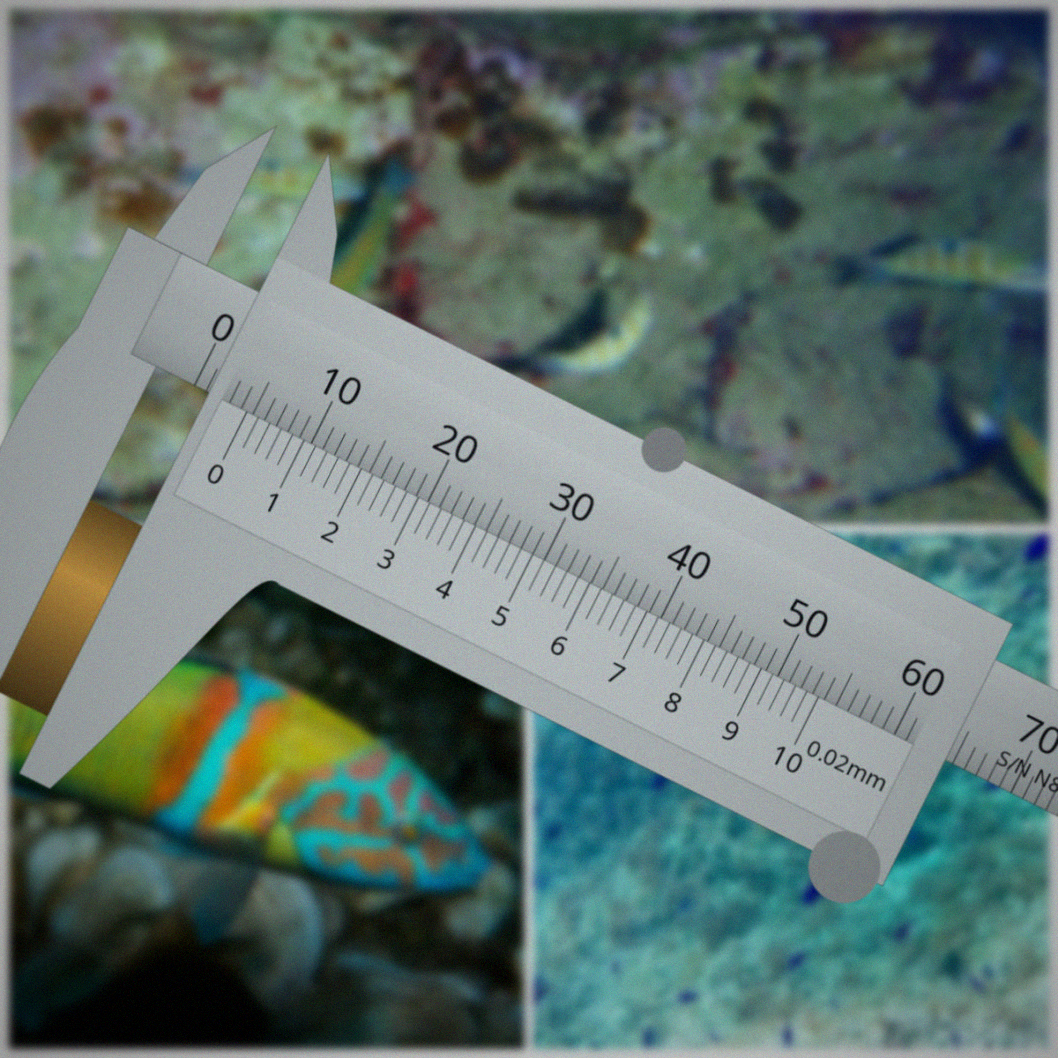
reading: 4.5 mm
